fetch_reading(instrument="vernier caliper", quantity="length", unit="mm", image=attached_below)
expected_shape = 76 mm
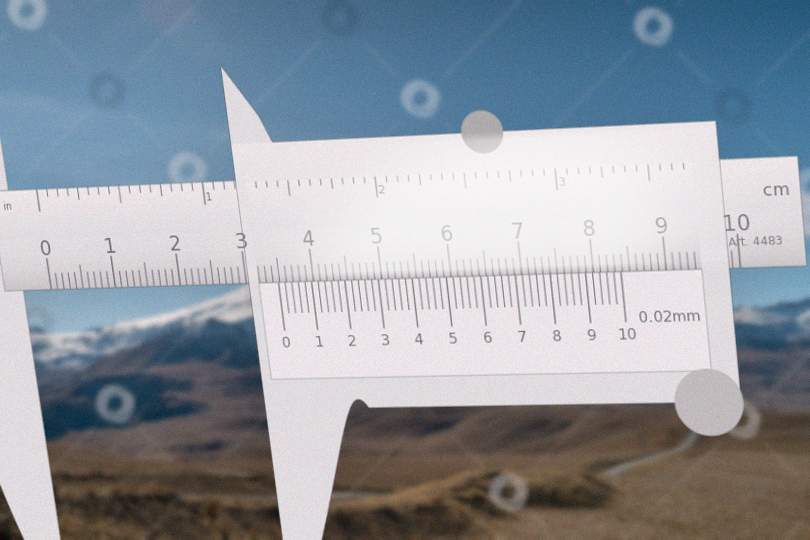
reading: 34.8 mm
